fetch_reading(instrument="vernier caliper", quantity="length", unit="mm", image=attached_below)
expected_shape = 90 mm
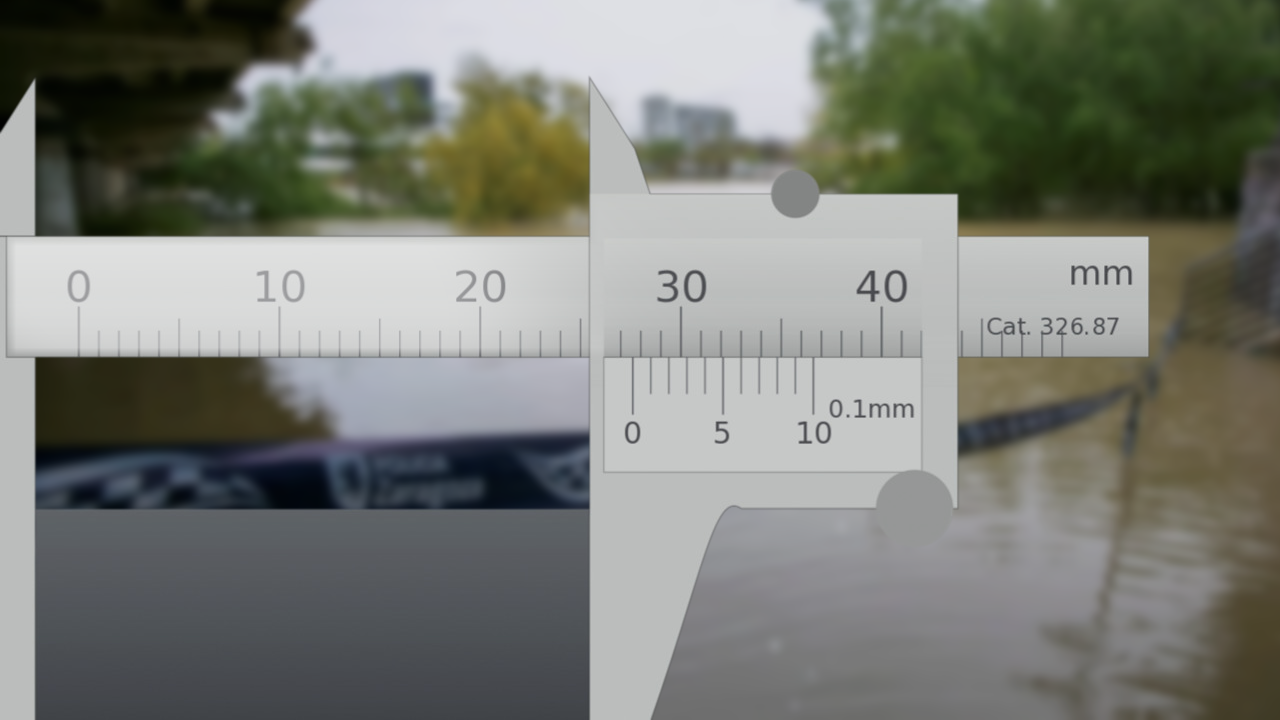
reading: 27.6 mm
